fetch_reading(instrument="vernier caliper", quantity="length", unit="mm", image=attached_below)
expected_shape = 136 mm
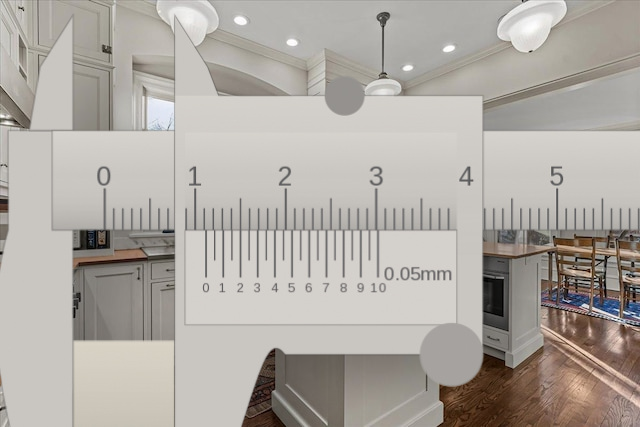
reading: 11.2 mm
